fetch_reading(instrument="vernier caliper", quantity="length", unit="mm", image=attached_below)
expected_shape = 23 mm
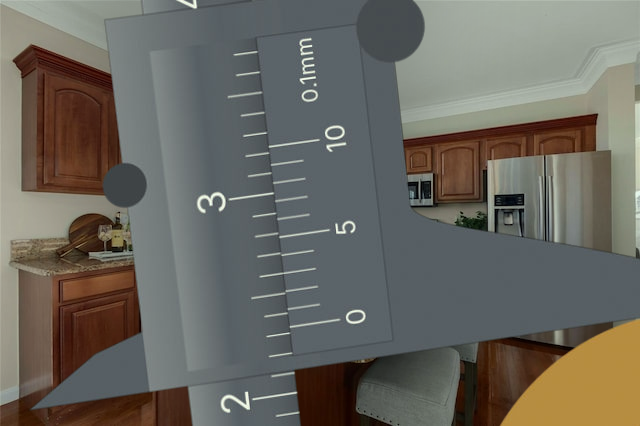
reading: 23.3 mm
